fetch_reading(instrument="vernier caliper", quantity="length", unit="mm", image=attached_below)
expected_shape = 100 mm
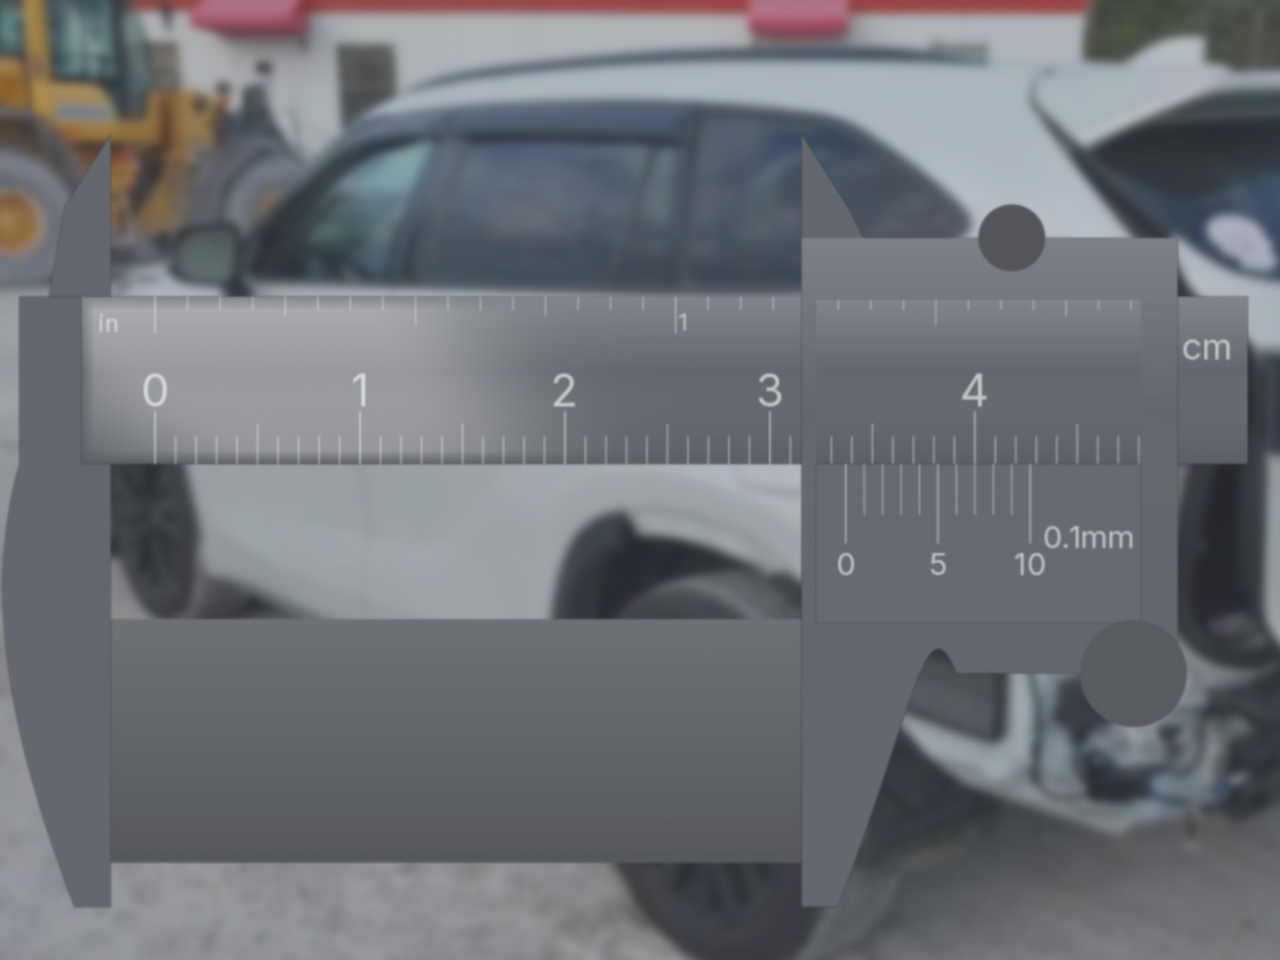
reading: 33.7 mm
